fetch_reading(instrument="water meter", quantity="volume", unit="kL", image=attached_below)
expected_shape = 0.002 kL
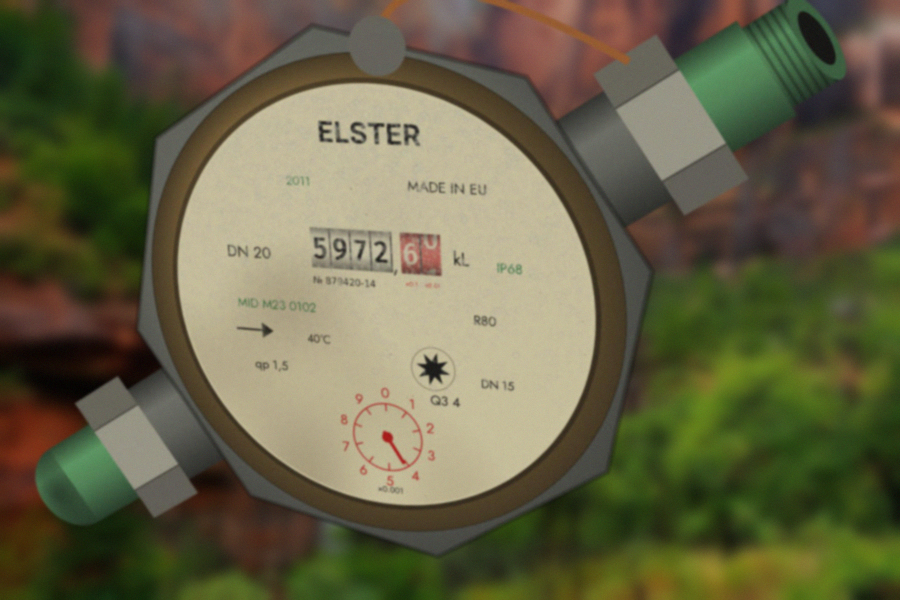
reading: 5972.604 kL
